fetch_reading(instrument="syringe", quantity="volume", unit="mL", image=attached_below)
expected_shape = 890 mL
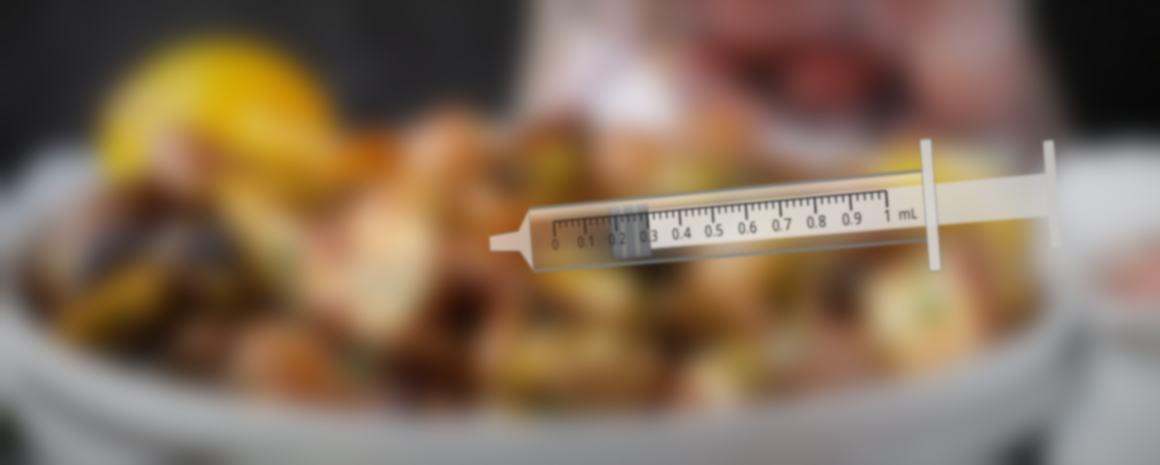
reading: 0.18 mL
